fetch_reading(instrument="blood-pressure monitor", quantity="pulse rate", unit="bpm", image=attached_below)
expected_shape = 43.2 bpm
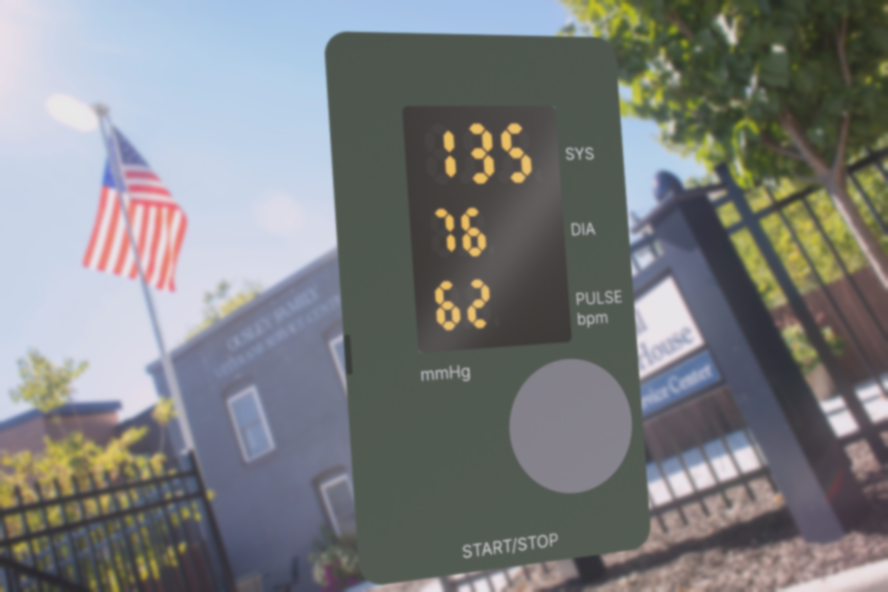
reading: 62 bpm
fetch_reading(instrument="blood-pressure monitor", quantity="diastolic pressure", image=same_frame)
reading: 76 mmHg
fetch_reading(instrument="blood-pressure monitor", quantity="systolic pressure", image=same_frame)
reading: 135 mmHg
